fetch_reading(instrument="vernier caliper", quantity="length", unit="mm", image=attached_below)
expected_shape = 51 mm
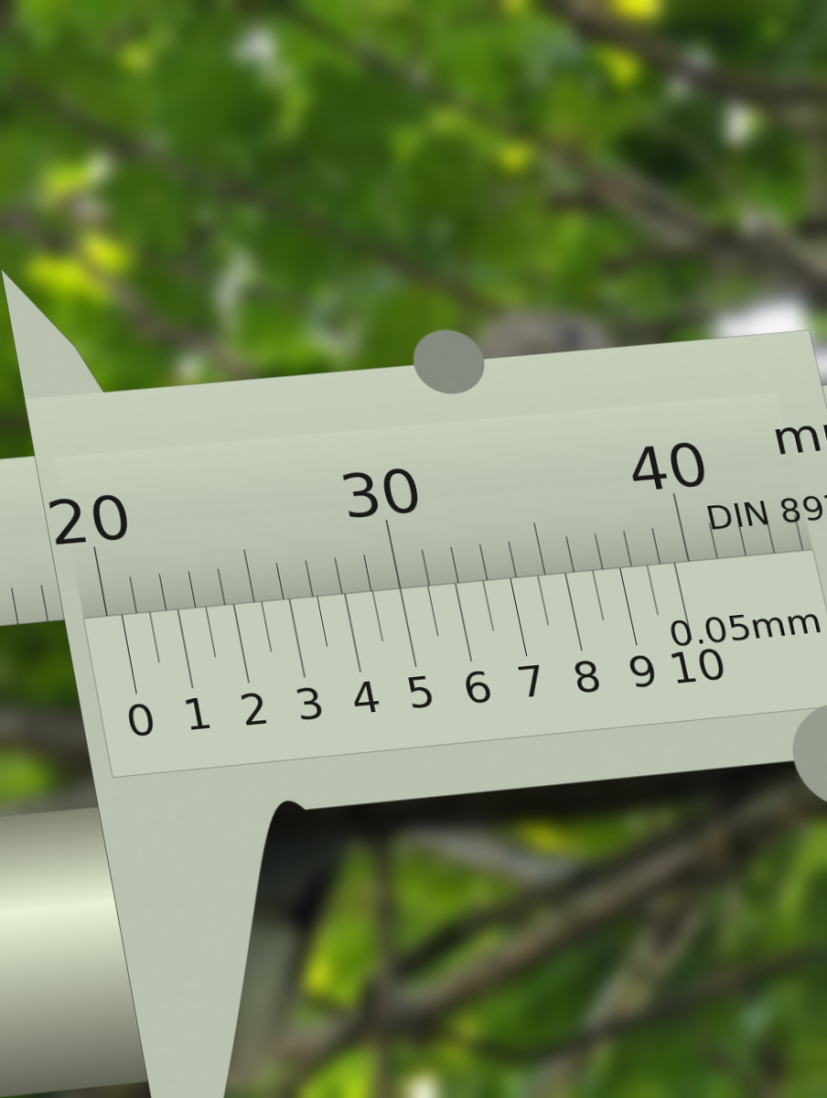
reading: 20.50 mm
